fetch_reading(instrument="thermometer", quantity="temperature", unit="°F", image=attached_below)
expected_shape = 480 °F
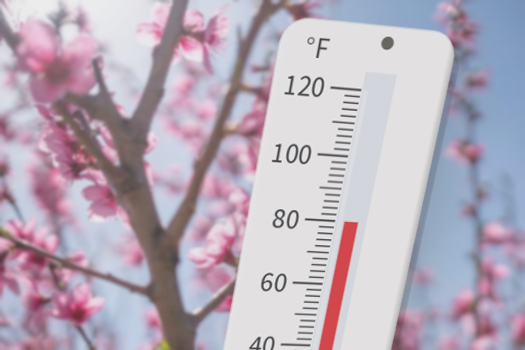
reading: 80 °F
